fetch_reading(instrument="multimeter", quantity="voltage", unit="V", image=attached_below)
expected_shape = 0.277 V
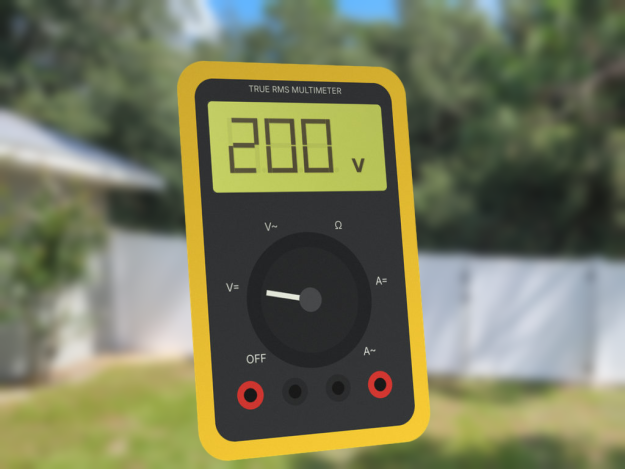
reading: 200 V
